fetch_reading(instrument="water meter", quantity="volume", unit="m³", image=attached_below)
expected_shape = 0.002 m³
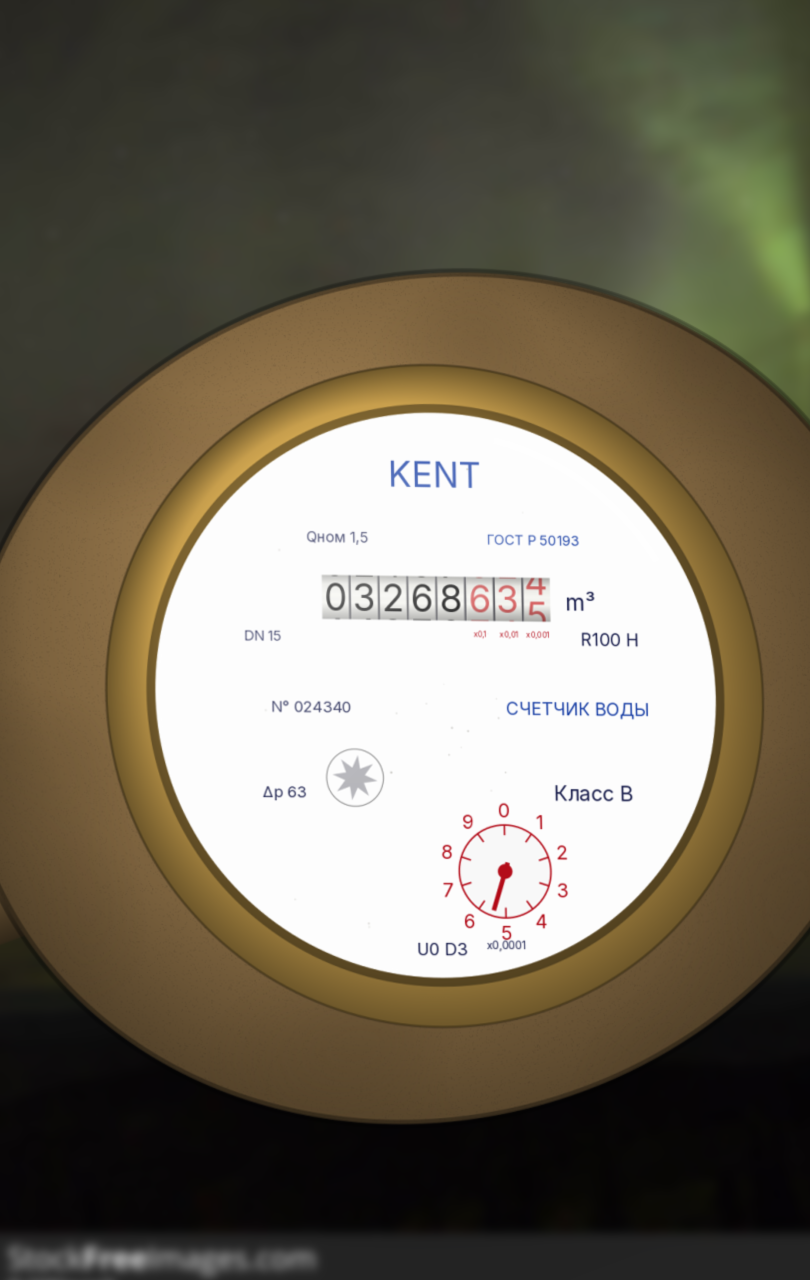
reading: 3268.6345 m³
